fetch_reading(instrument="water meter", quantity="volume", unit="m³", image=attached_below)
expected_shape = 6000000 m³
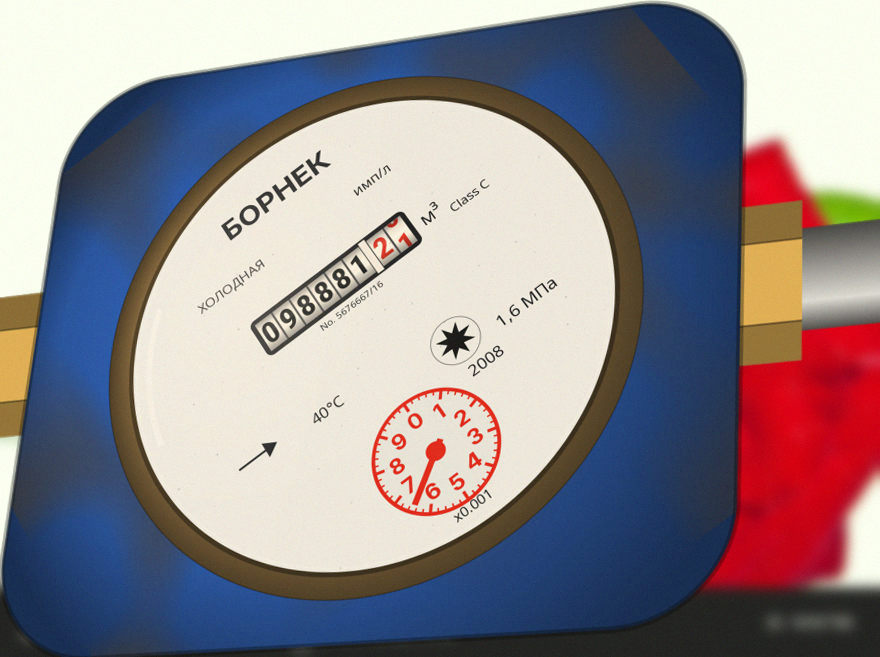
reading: 98881.206 m³
